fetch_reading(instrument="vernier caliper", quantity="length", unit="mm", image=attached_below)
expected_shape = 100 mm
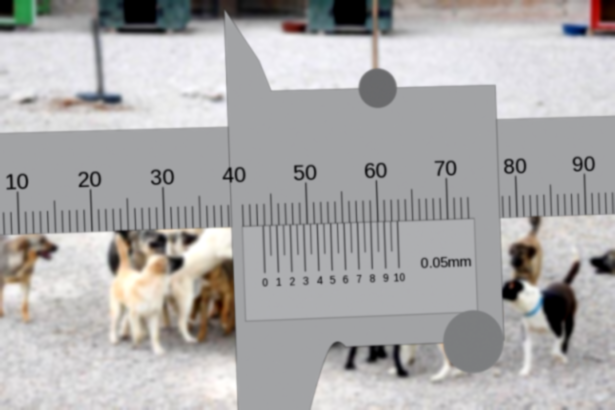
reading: 43.8 mm
